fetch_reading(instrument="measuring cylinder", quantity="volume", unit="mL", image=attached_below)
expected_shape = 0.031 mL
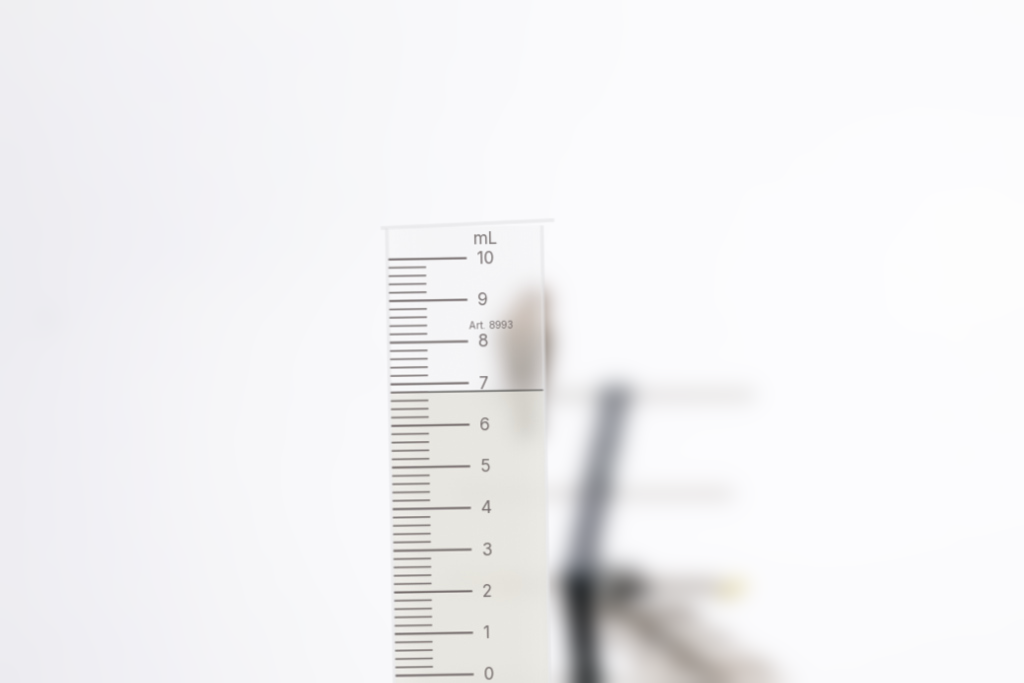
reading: 6.8 mL
